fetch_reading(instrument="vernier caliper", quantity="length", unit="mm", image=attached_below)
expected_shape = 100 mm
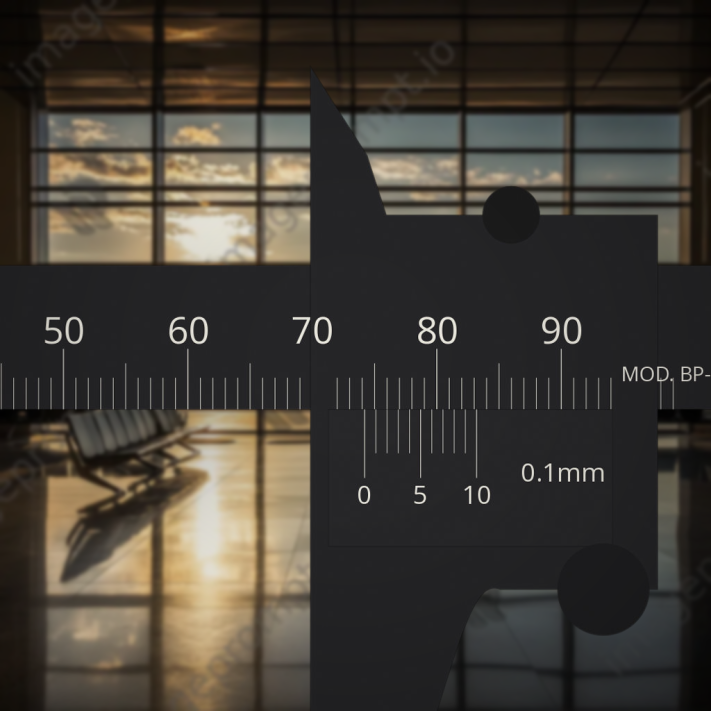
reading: 74.2 mm
